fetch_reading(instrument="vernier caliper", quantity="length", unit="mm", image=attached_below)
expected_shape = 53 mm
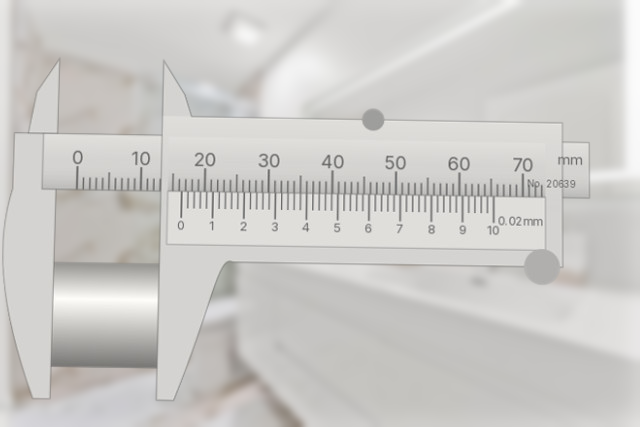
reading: 16.4 mm
